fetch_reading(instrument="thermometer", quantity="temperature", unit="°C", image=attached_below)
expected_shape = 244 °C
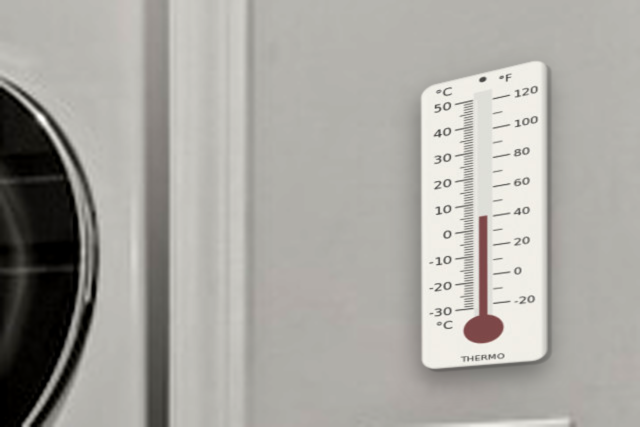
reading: 5 °C
